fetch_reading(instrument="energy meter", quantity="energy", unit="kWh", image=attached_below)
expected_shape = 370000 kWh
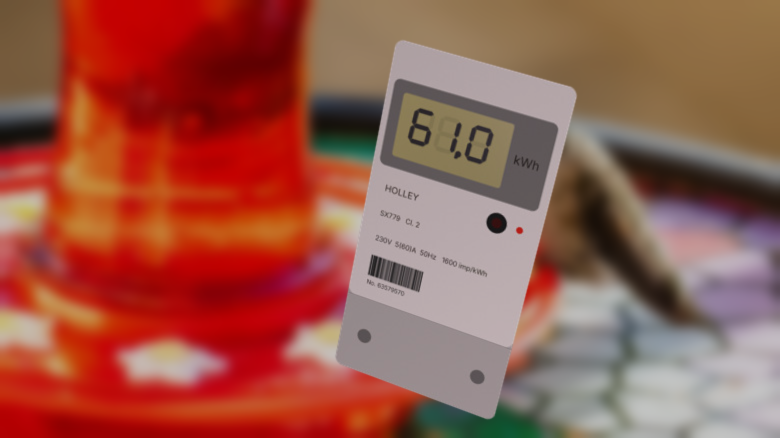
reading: 61.0 kWh
